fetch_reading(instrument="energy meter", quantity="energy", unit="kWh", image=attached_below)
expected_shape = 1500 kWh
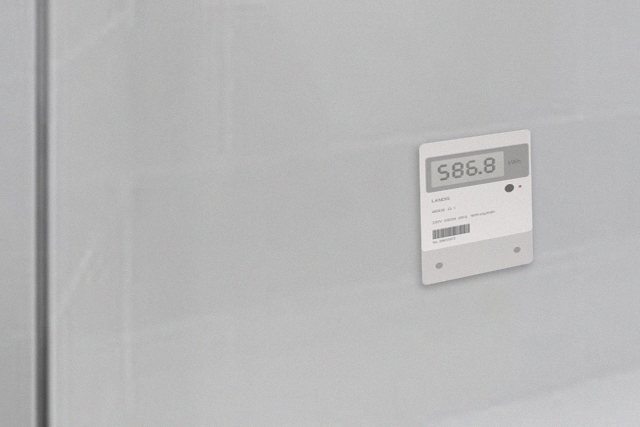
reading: 586.8 kWh
